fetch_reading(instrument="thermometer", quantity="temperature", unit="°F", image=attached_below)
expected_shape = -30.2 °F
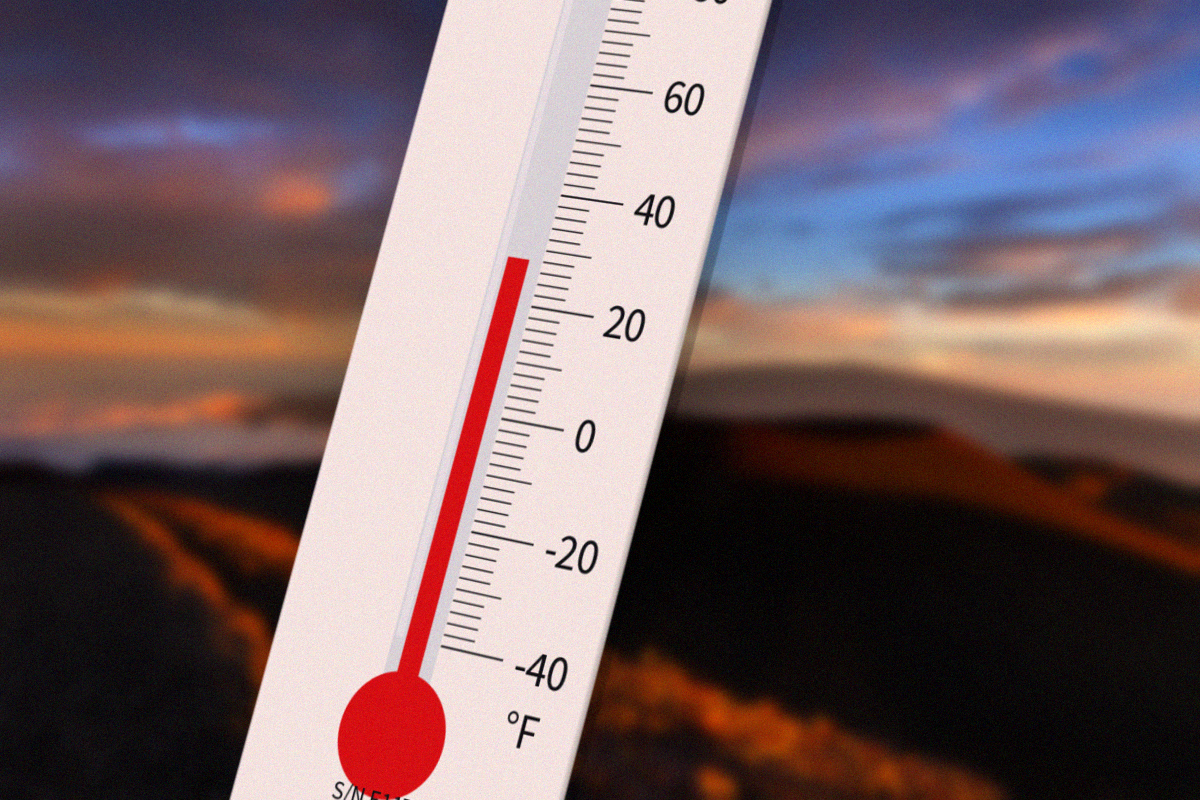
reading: 28 °F
